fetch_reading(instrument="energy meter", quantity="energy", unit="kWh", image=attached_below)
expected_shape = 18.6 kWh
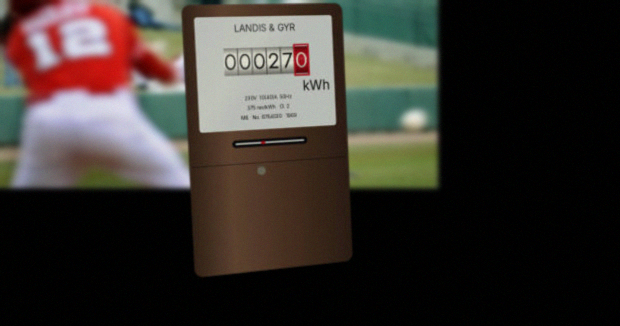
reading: 27.0 kWh
